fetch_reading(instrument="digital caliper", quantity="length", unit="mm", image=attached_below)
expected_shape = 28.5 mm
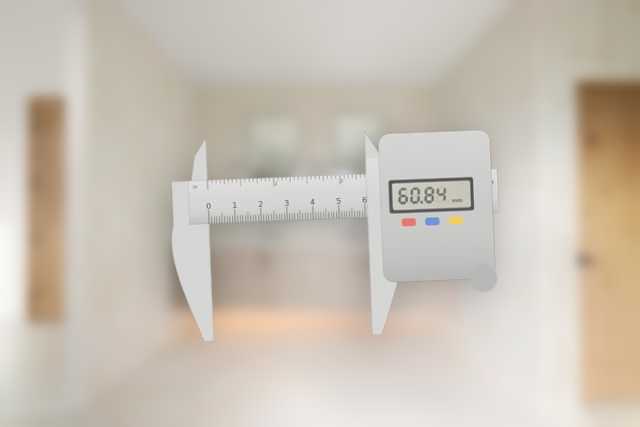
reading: 60.84 mm
